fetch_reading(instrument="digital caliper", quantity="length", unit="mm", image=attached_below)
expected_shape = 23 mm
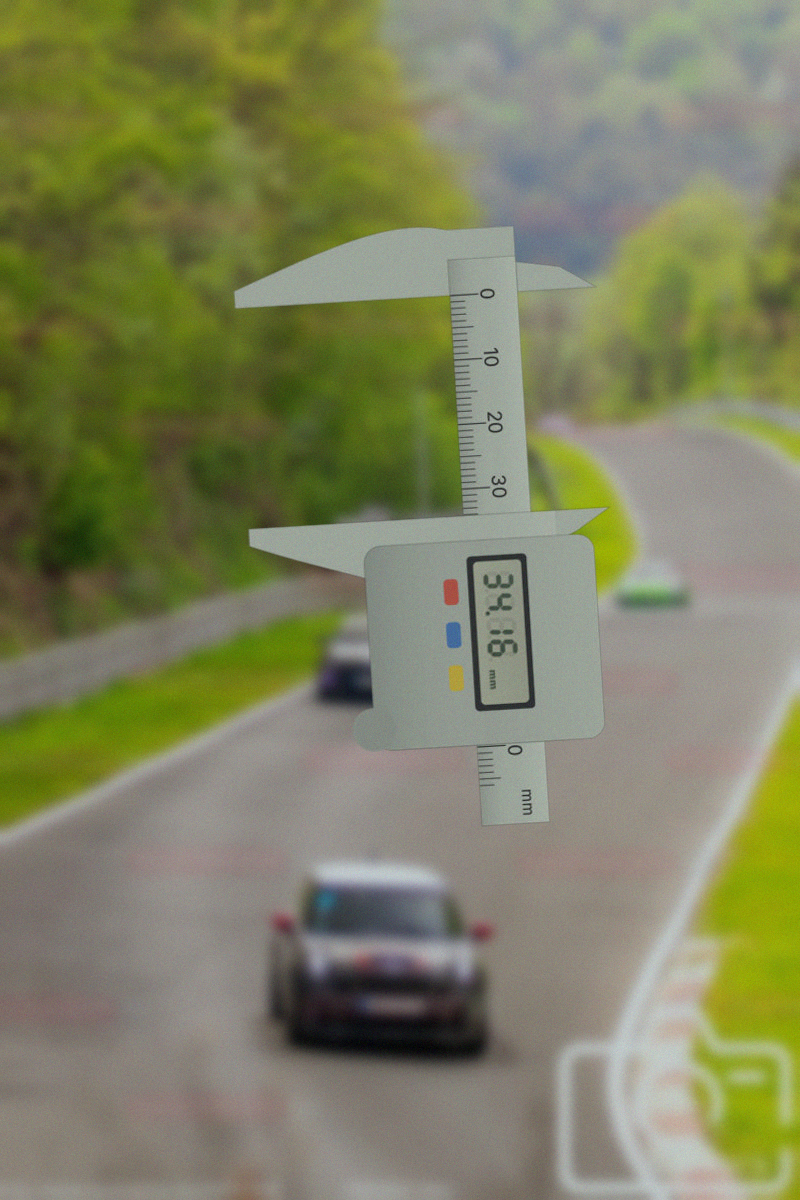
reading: 34.16 mm
